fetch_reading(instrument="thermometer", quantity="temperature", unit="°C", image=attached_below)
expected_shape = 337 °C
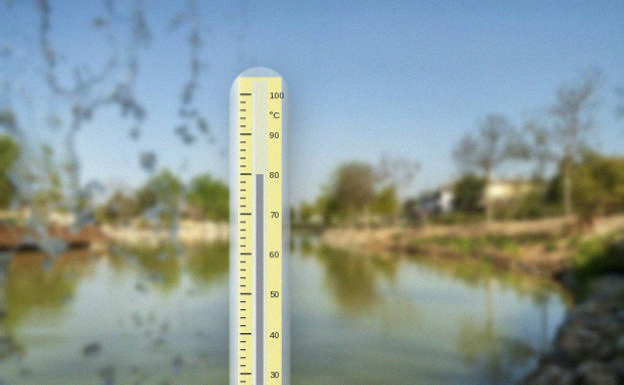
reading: 80 °C
